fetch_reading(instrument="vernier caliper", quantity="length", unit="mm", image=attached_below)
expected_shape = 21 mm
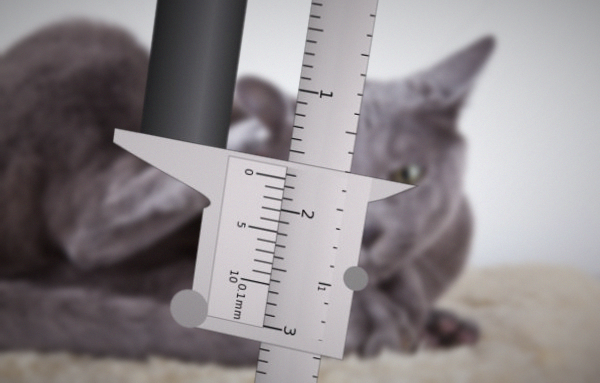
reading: 17.4 mm
